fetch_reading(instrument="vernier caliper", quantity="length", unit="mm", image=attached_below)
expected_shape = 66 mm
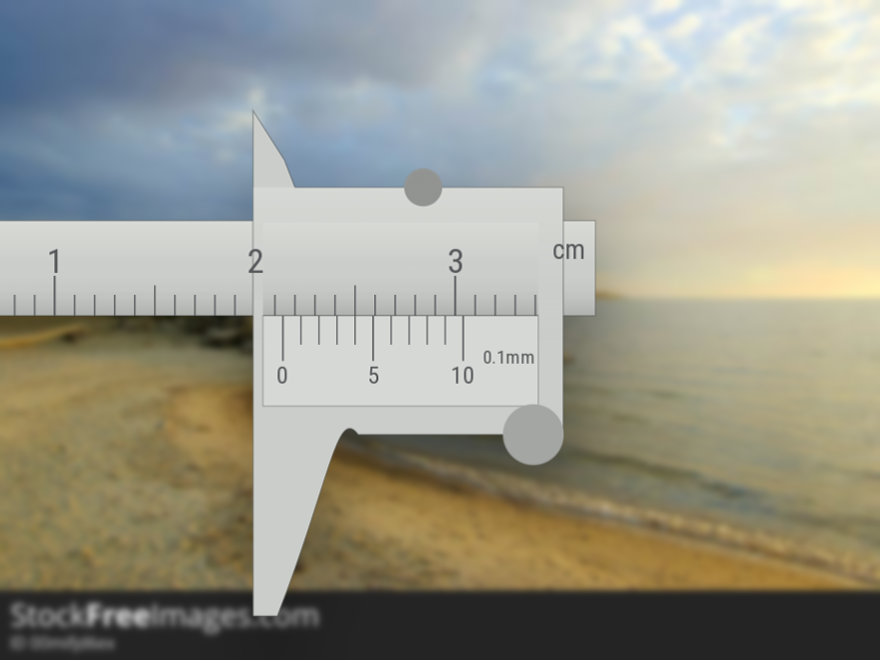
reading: 21.4 mm
